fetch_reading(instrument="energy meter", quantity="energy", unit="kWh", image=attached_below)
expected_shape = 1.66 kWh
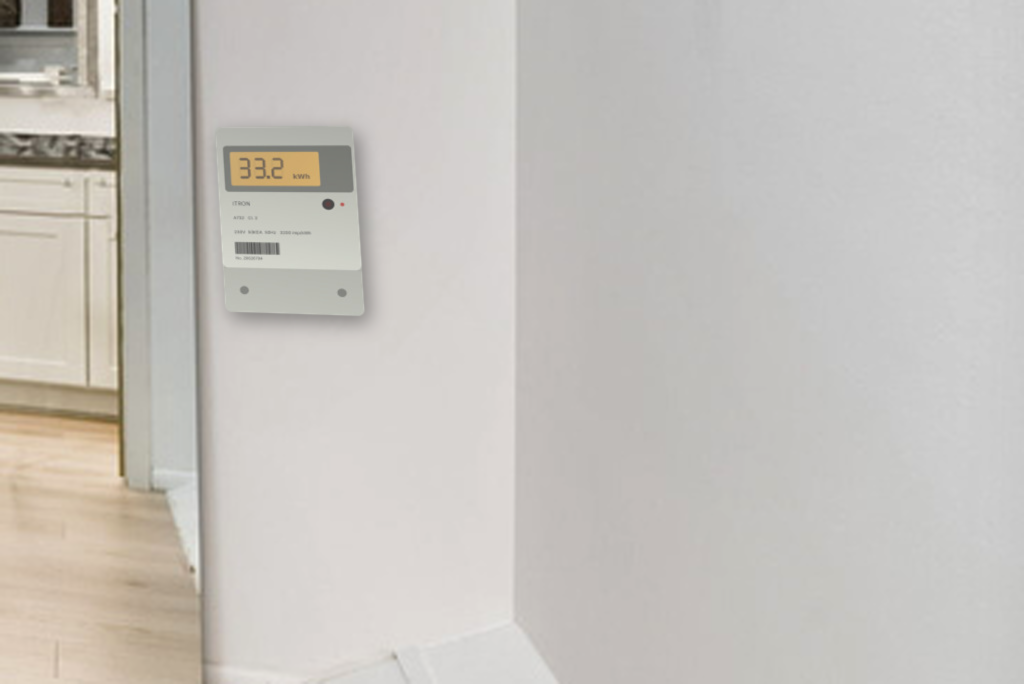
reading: 33.2 kWh
